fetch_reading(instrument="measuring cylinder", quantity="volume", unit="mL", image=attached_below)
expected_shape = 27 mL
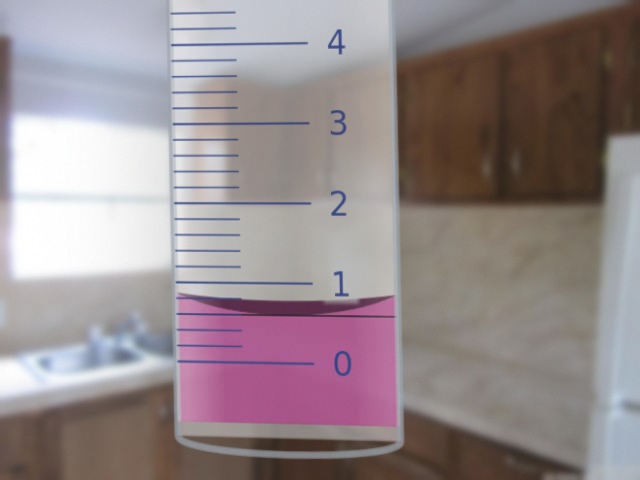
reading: 0.6 mL
